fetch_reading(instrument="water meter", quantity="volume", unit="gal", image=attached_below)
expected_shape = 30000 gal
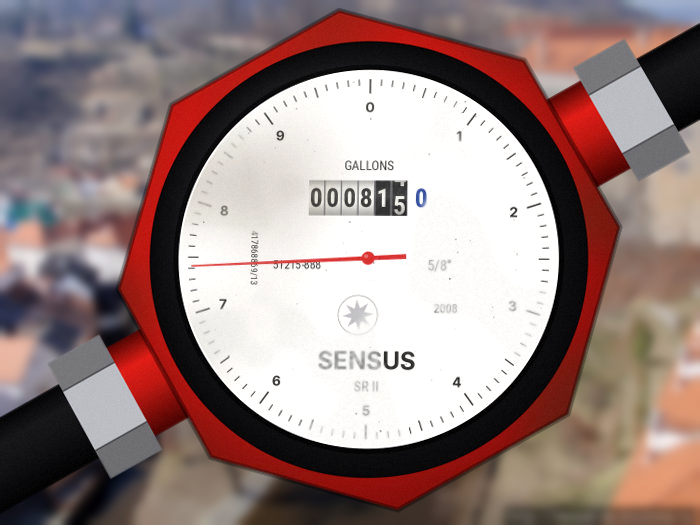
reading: 8147.4 gal
